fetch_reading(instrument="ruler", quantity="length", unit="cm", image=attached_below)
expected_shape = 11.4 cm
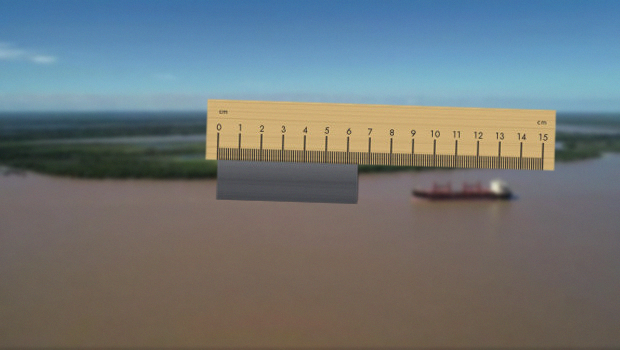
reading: 6.5 cm
